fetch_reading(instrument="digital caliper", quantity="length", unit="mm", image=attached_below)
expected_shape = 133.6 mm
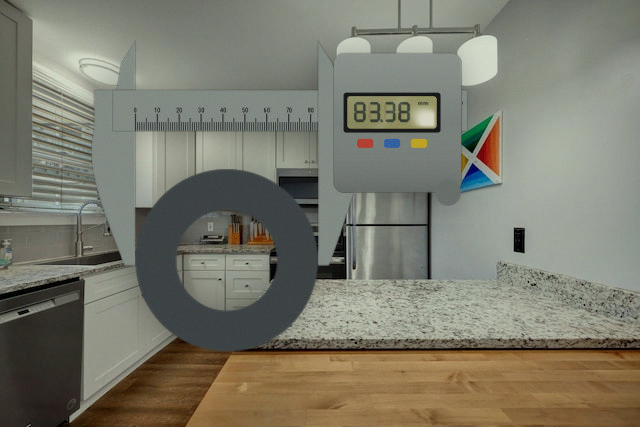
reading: 83.38 mm
